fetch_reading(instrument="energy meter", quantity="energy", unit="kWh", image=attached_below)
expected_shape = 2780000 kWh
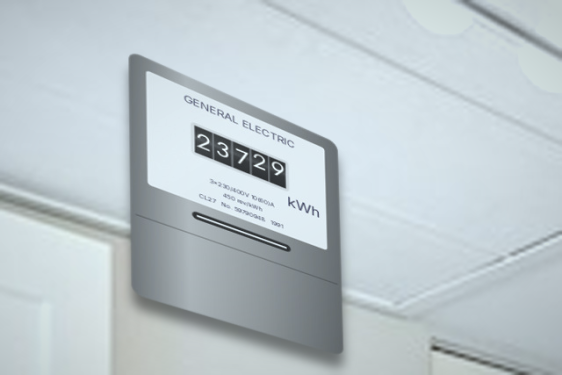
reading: 23729 kWh
